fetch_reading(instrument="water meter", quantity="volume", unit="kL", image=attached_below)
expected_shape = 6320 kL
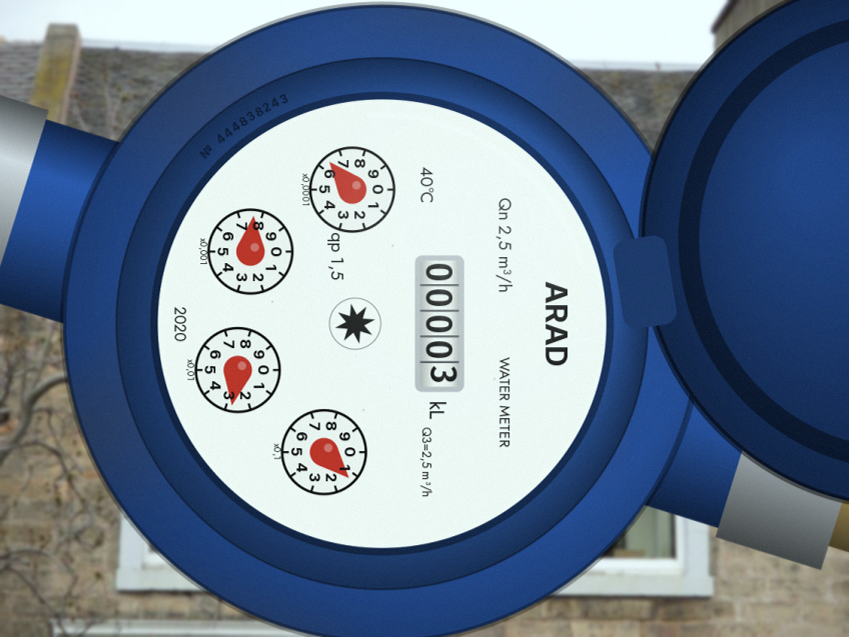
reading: 3.1276 kL
